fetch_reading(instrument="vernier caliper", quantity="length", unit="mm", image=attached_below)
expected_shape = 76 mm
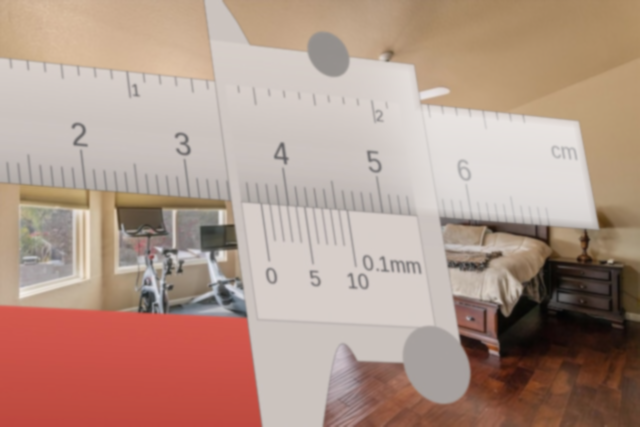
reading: 37.2 mm
